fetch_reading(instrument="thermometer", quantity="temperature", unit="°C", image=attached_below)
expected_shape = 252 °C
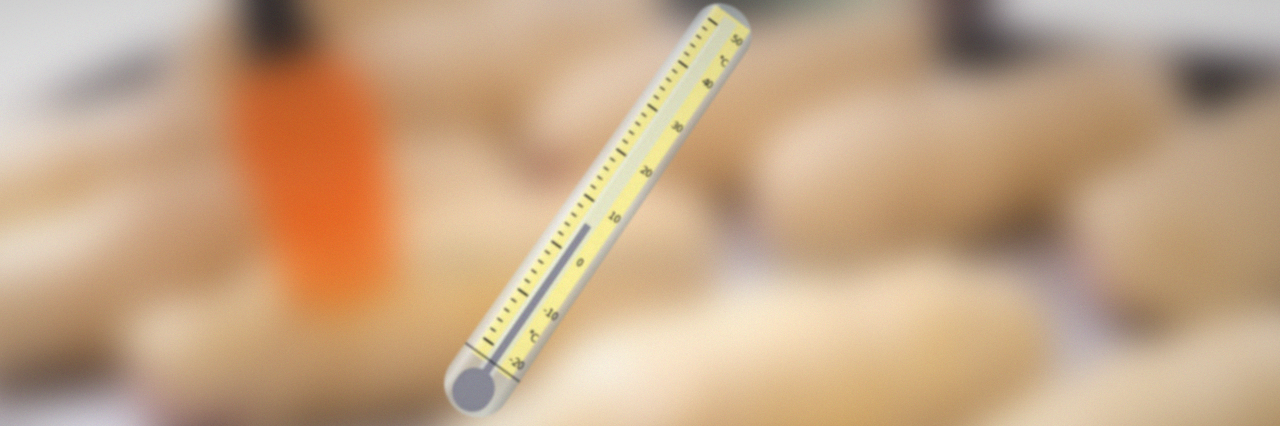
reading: 6 °C
